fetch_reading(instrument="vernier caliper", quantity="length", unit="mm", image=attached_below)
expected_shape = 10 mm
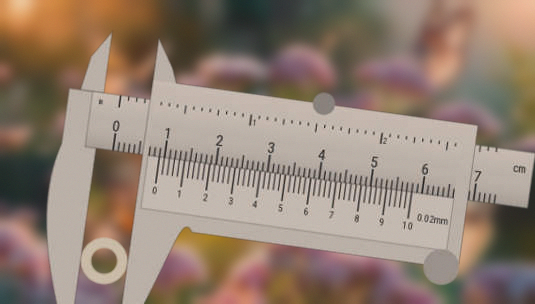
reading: 9.0 mm
